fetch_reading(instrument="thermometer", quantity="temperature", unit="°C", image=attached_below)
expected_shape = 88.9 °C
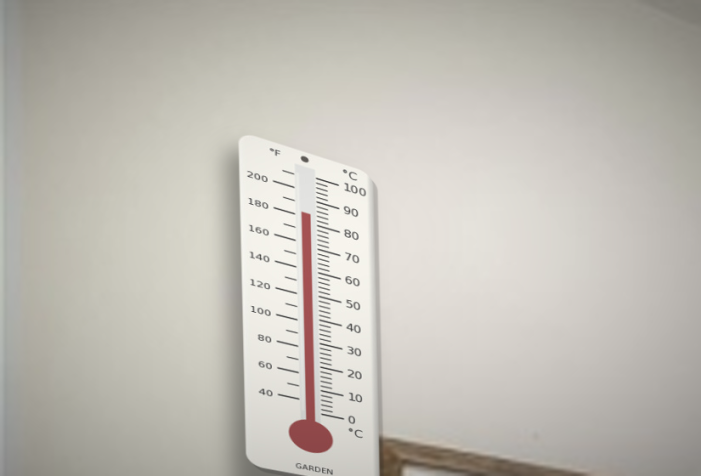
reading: 84 °C
